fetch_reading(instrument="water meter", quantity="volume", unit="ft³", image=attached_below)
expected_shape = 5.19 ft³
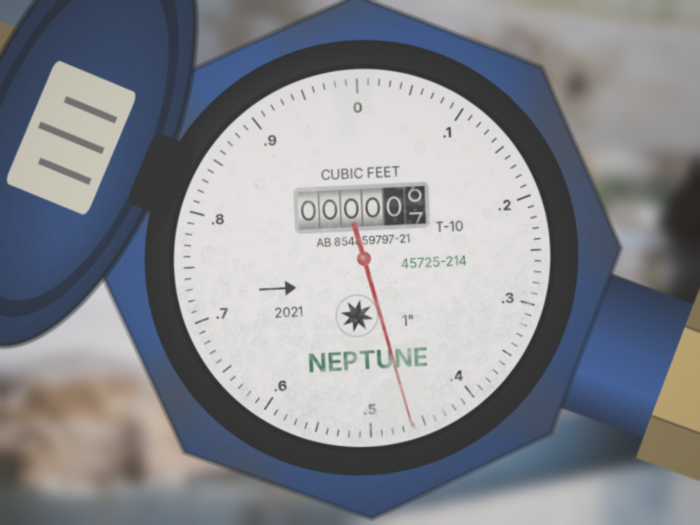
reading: 6.46 ft³
